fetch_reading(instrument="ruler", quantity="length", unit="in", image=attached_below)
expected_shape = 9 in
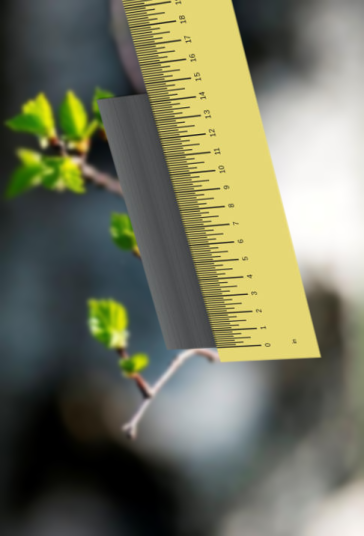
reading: 14.5 in
